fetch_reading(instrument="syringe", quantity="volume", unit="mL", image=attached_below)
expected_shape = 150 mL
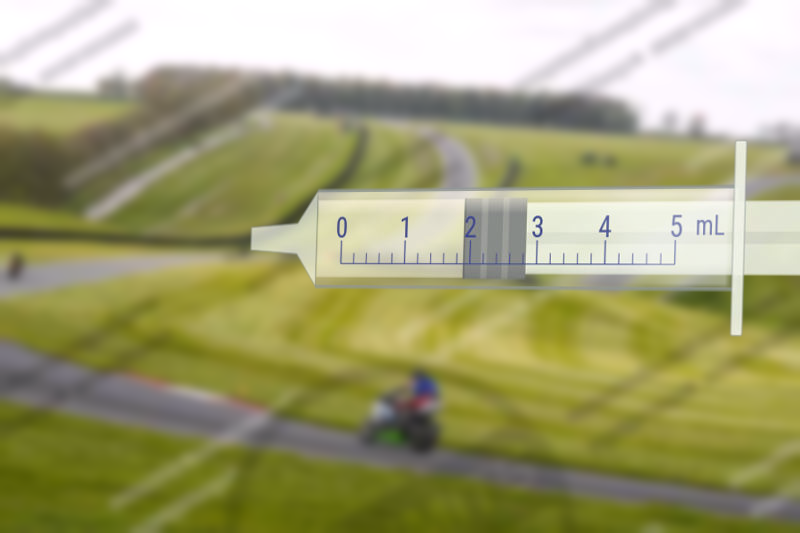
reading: 1.9 mL
